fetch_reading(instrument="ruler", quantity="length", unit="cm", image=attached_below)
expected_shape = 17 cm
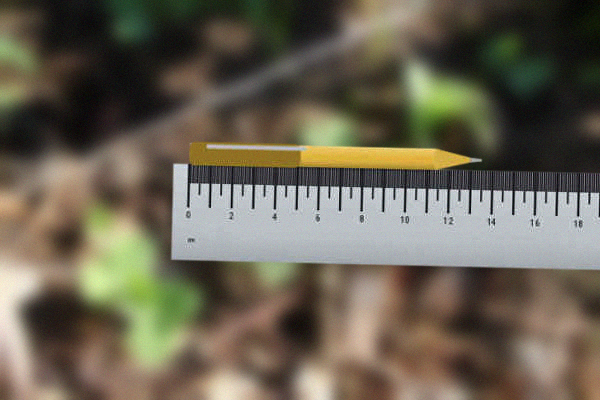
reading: 13.5 cm
